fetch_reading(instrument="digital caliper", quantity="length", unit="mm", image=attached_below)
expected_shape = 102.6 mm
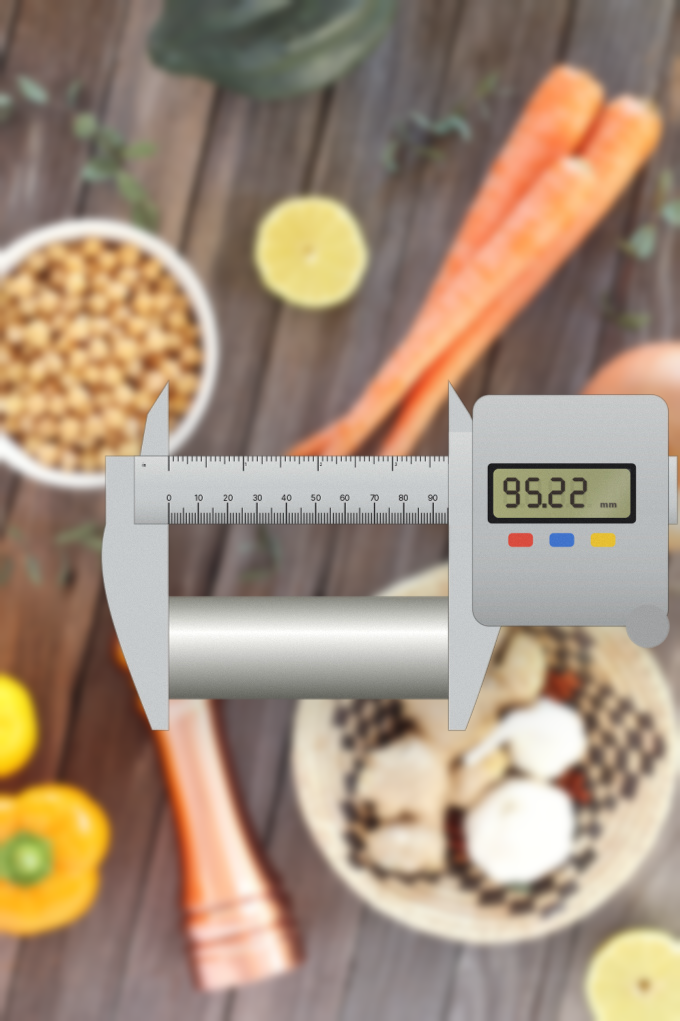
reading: 95.22 mm
